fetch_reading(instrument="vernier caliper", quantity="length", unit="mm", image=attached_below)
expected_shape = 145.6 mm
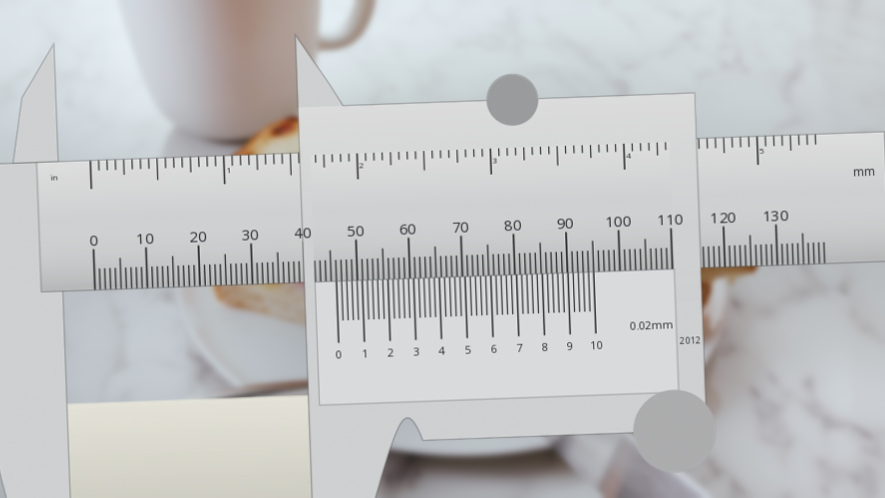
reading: 46.0 mm
